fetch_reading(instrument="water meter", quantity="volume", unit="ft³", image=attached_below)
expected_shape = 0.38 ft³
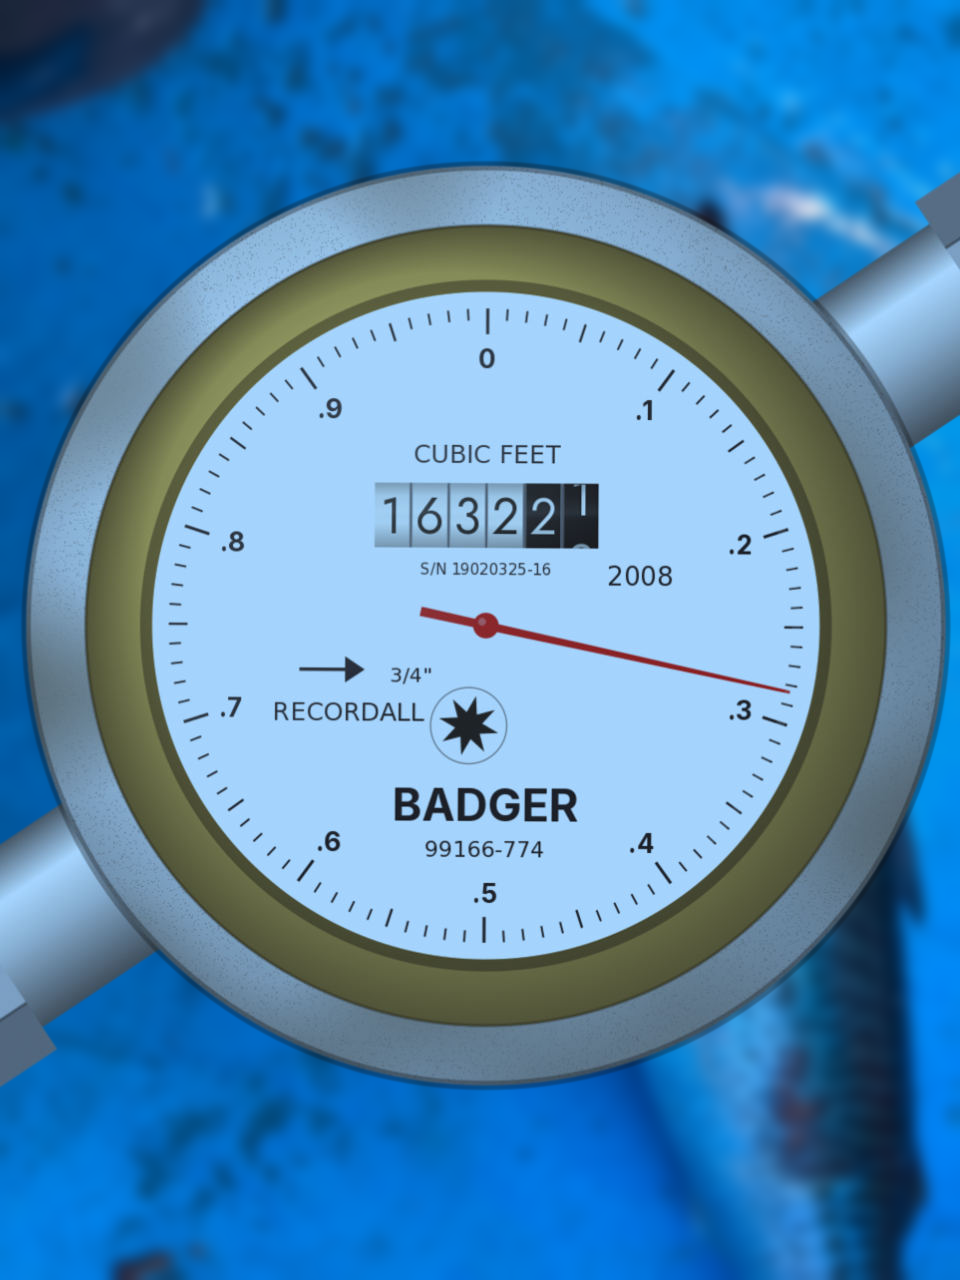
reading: 163221.28 ft³
